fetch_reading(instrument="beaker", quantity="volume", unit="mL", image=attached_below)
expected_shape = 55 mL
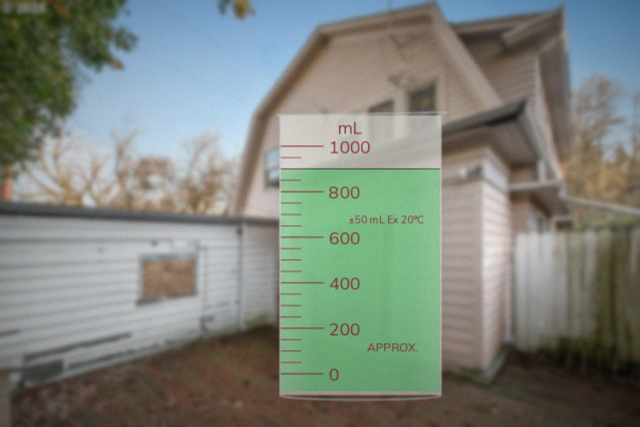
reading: 900 mL
